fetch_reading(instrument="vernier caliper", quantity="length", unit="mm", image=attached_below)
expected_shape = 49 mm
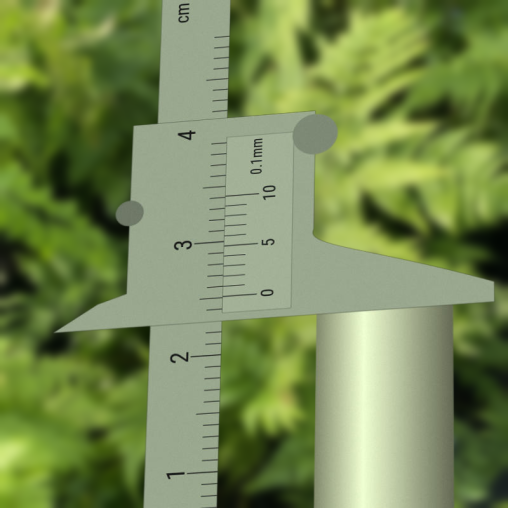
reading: 25.1 mm
